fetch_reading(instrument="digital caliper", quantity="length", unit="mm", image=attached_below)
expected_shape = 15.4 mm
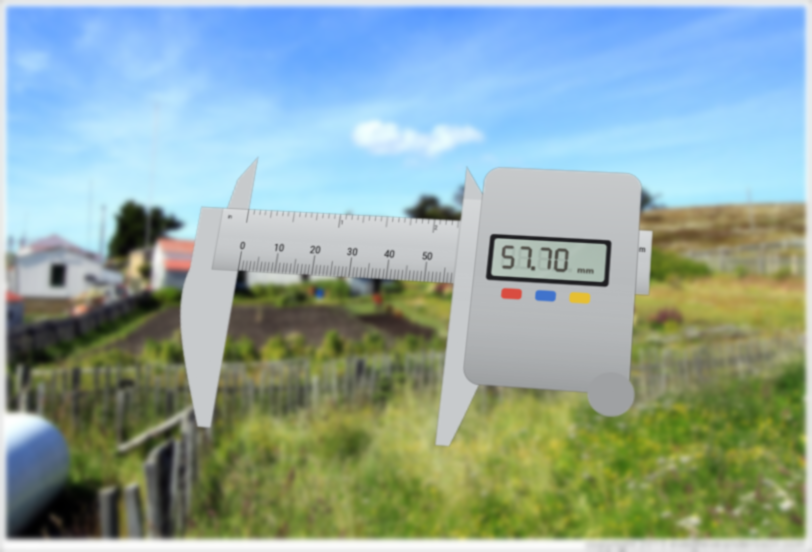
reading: 57.70 mm
